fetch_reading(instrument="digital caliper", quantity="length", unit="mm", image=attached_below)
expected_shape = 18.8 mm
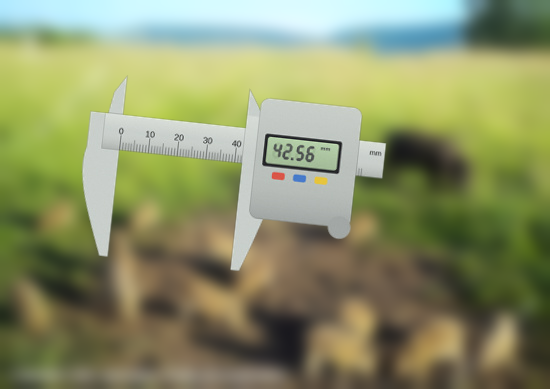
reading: 42.56 mm
